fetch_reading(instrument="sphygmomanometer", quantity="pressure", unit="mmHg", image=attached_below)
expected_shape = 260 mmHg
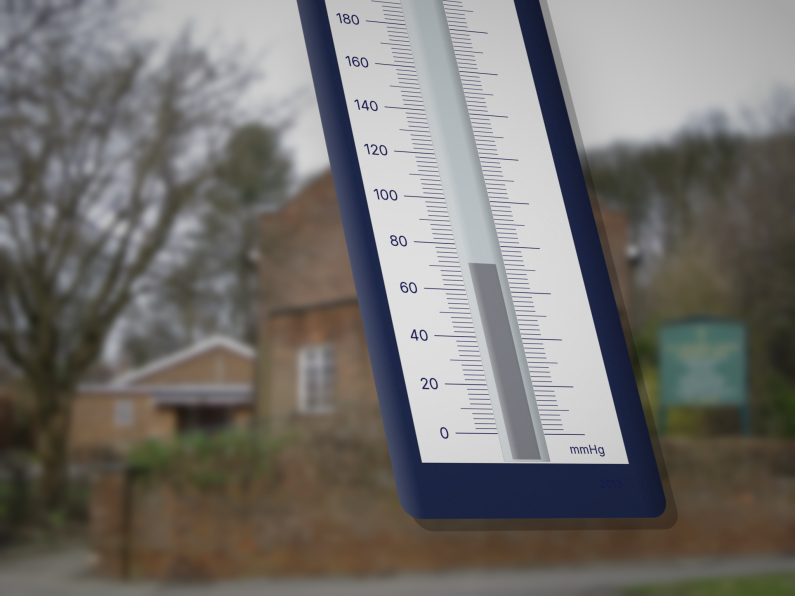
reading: 72 mmHg
